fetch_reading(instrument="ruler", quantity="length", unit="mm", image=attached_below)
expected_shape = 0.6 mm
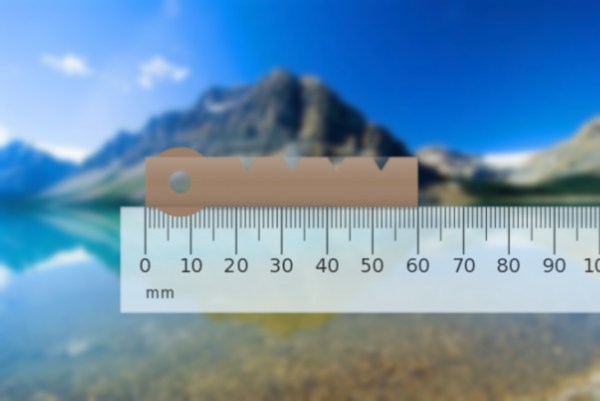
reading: 60 mm
